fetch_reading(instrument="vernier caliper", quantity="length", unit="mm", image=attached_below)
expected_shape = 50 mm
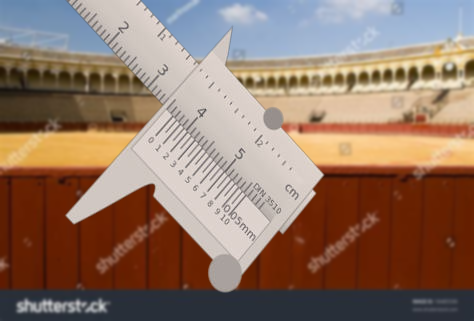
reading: 36.6 mm
